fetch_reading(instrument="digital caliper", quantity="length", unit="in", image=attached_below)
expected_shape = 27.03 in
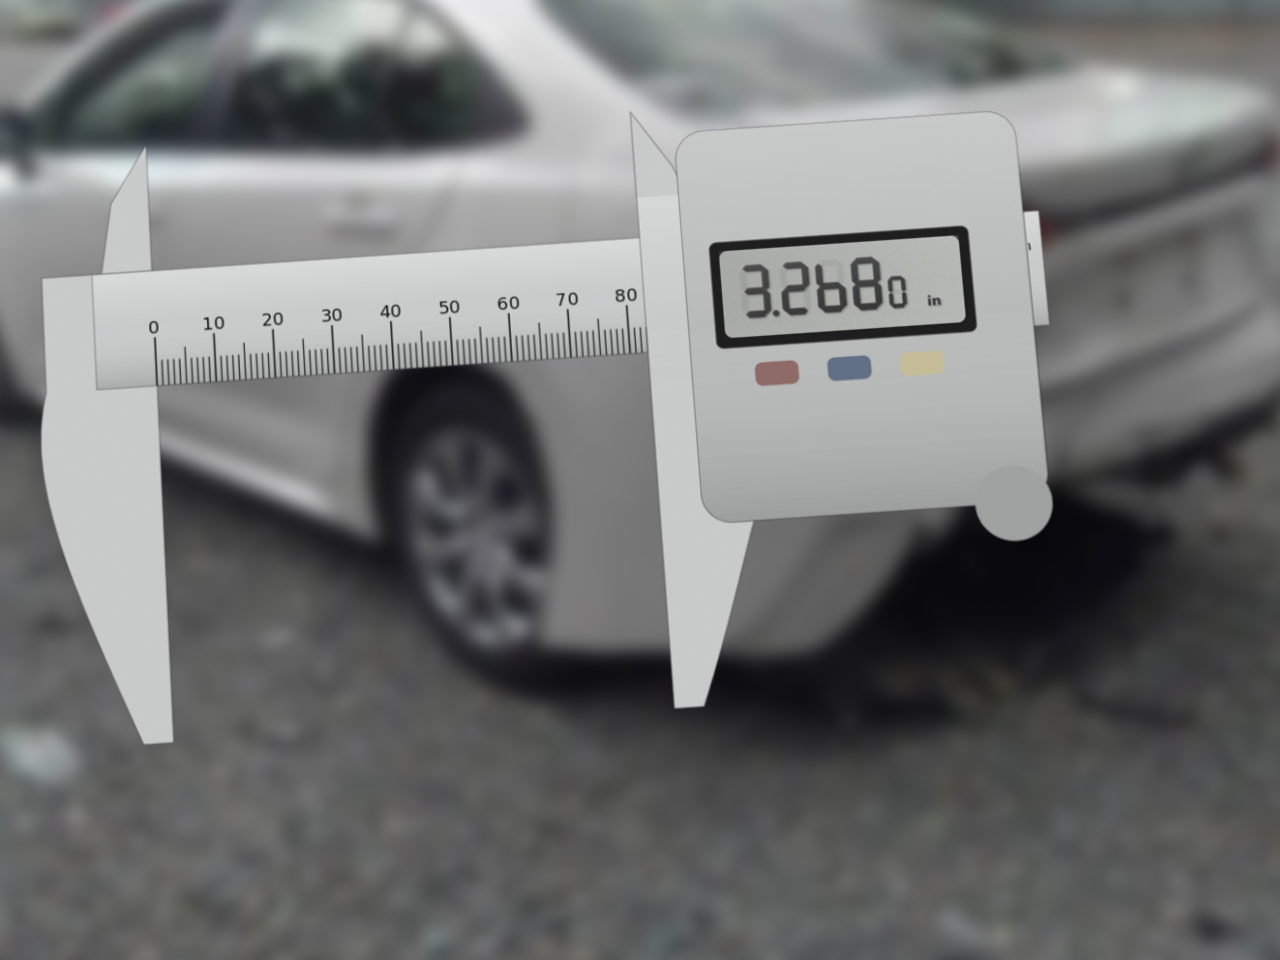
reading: 3.2680 in
